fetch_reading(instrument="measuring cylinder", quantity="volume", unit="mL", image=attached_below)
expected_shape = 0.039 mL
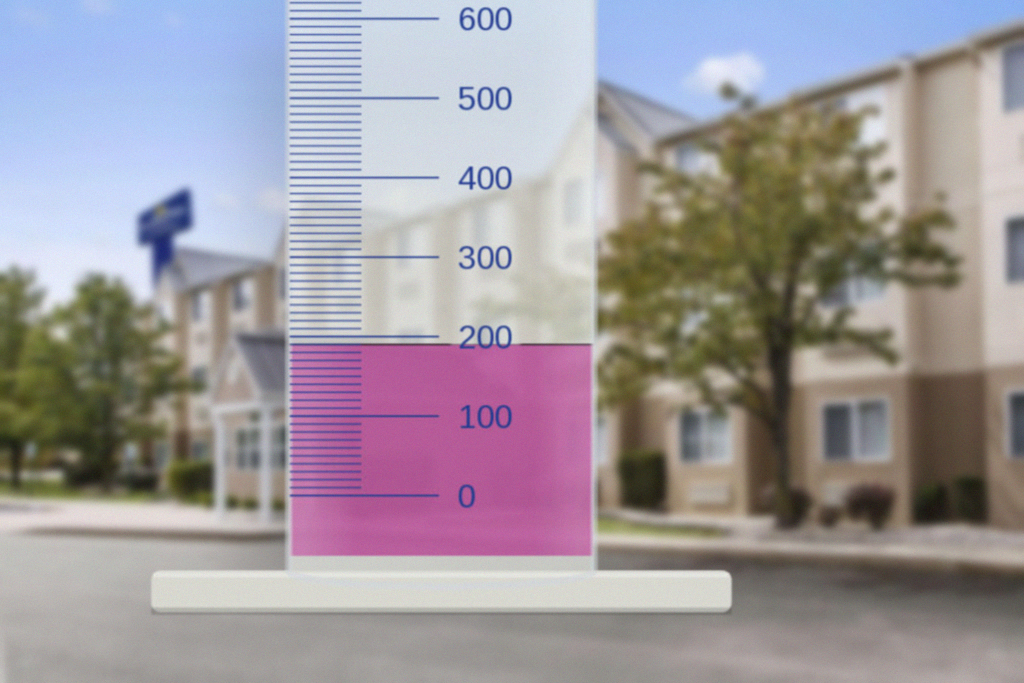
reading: 190 mL
